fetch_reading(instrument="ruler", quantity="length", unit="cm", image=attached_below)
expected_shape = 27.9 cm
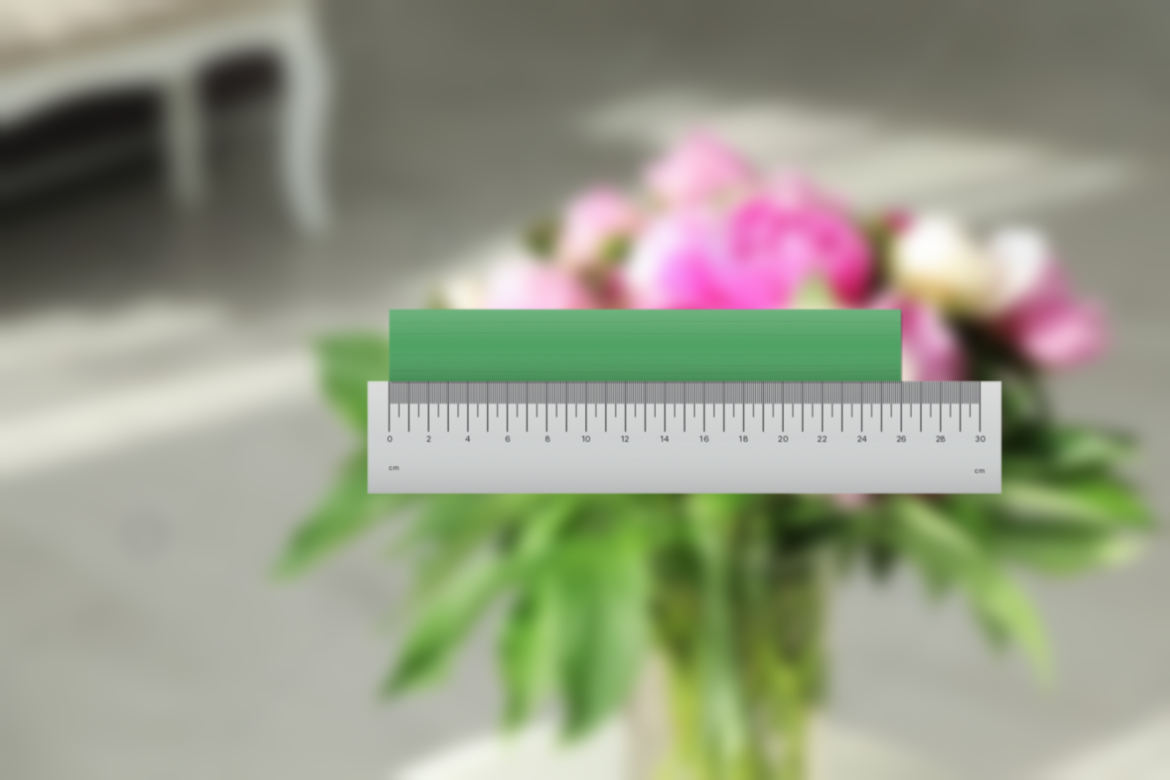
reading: 26 cm
